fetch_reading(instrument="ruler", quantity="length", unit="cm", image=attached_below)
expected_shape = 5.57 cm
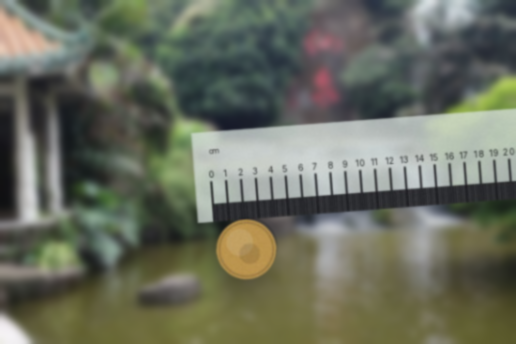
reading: 4 cm
